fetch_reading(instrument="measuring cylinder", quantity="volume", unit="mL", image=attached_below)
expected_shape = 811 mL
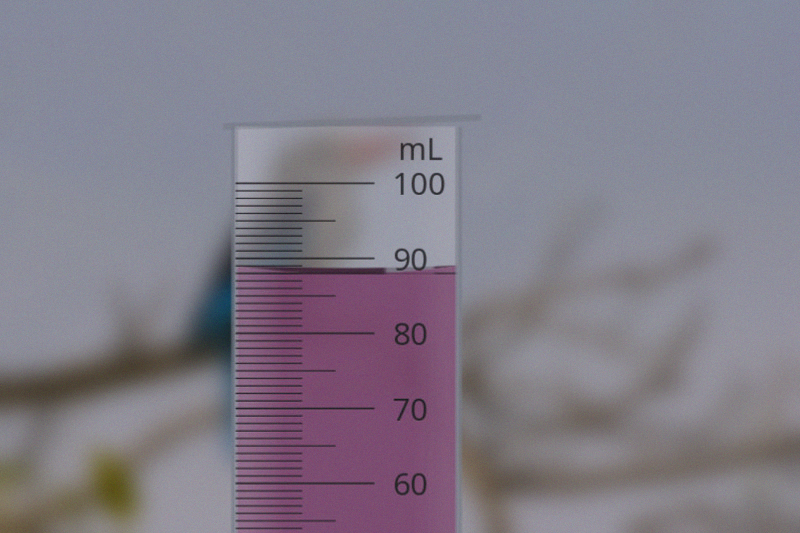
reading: 88 mL
